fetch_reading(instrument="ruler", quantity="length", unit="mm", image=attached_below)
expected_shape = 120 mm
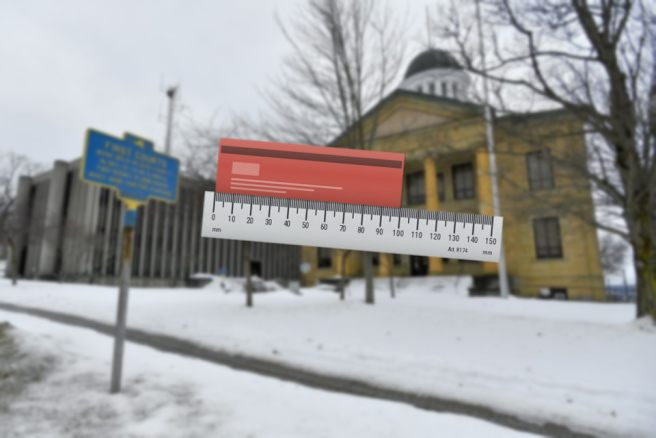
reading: 100 mm
